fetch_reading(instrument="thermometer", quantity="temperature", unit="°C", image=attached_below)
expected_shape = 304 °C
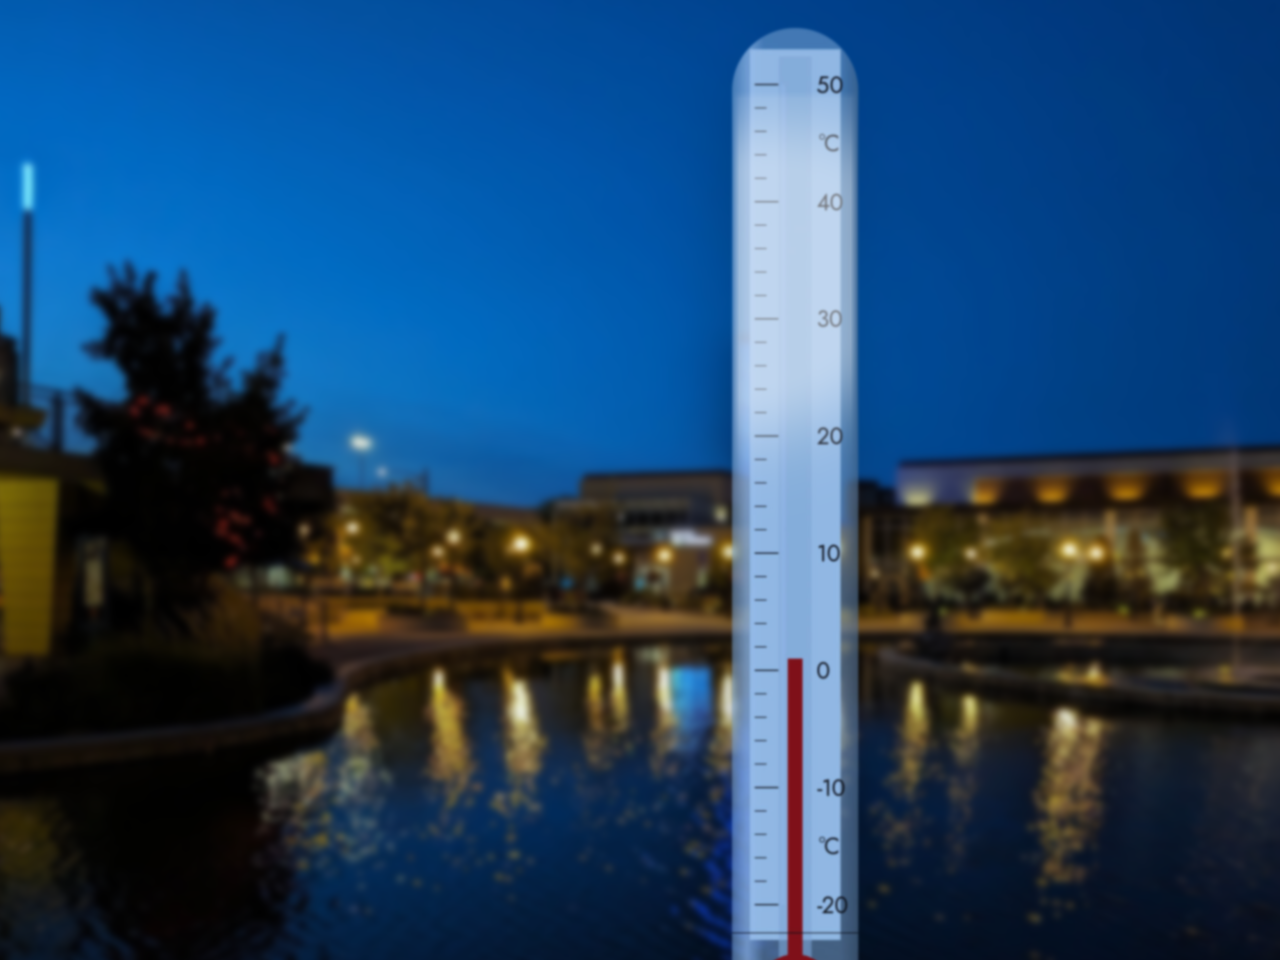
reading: 1 °C
